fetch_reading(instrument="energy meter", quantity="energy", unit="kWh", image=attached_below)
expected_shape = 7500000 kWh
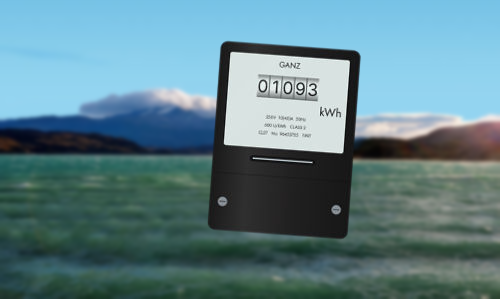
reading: 1093 kWh
